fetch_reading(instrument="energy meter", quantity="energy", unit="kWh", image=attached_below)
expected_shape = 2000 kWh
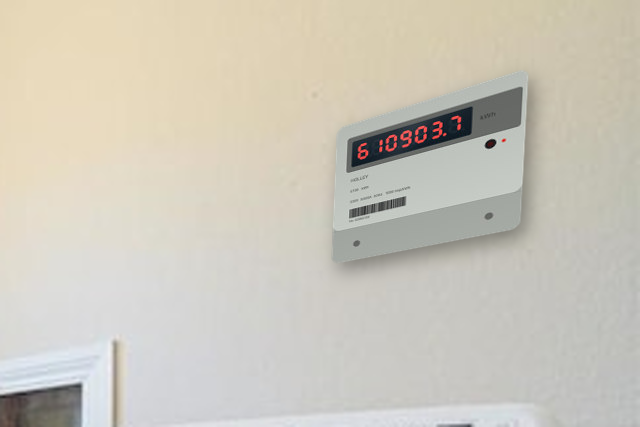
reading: 610903.7 kWh
